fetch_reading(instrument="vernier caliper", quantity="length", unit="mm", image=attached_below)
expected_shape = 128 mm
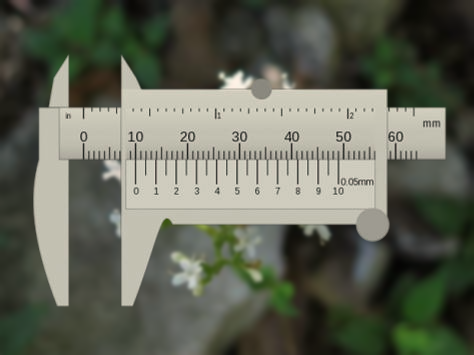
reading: 10.0 mm
